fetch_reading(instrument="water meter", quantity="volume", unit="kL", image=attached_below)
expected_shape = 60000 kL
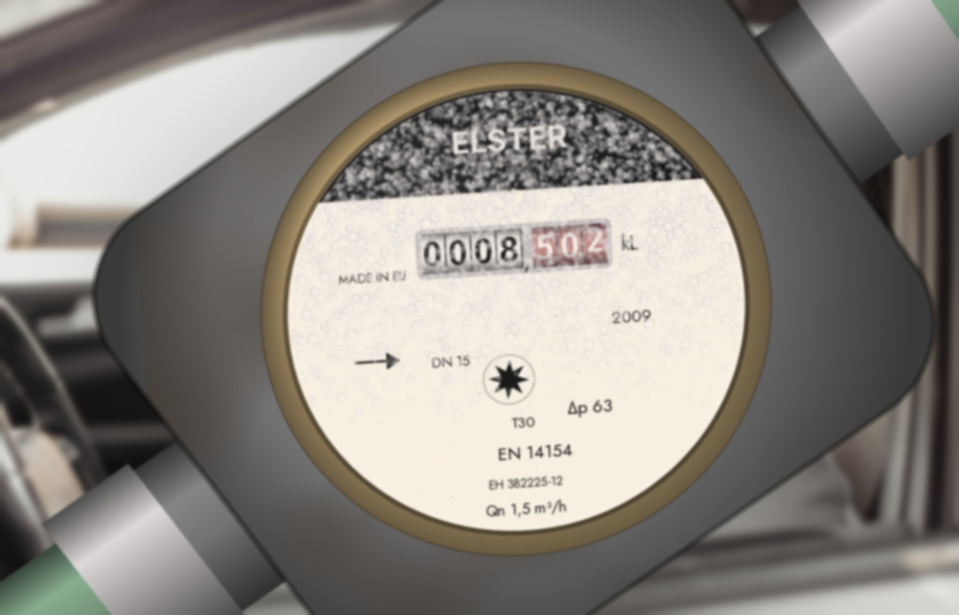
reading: 8.502 kL
